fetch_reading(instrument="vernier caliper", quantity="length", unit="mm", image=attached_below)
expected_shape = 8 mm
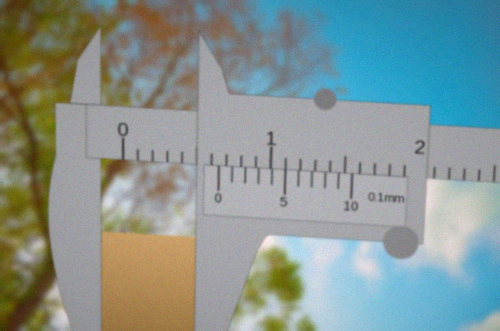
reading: 6.5 mm
